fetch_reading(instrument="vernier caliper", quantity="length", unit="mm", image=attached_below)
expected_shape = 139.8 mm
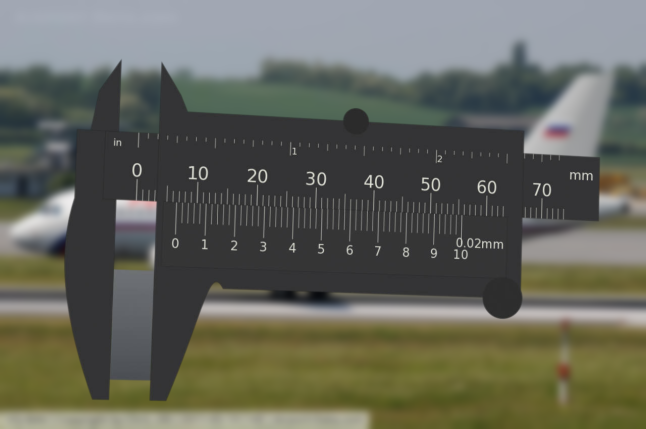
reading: 6.6 mm
